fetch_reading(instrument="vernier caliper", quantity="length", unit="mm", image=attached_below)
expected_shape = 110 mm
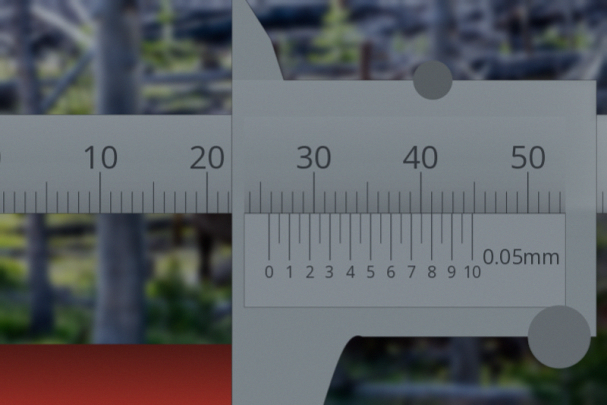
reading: 25.8 mm
